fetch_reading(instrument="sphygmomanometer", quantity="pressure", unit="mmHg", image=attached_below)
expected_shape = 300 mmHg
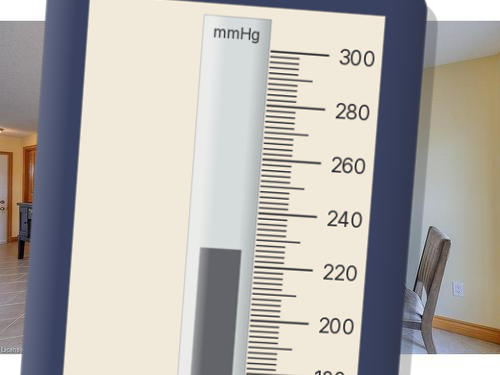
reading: 226 mmHg
